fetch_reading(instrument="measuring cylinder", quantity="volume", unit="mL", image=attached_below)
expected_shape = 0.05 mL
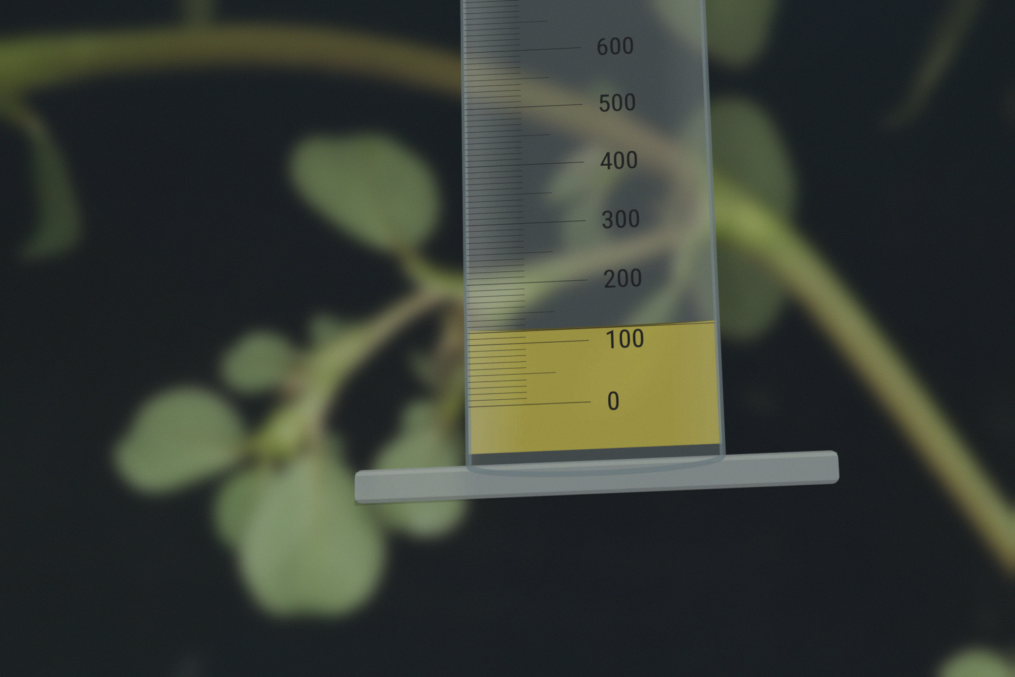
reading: 120 mL
